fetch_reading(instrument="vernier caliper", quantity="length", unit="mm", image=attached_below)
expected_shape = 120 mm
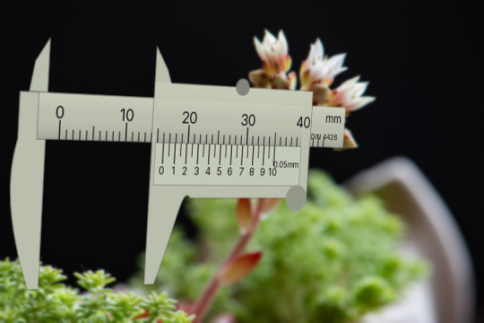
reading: 16.0 mm
